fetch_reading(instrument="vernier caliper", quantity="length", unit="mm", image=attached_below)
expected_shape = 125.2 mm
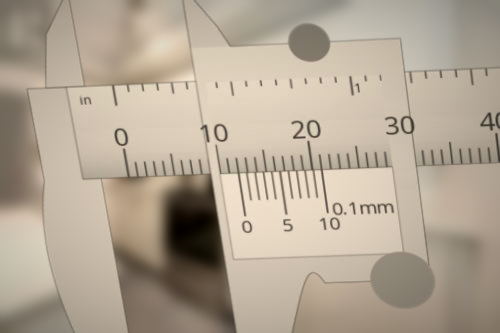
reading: 12.0 mm
